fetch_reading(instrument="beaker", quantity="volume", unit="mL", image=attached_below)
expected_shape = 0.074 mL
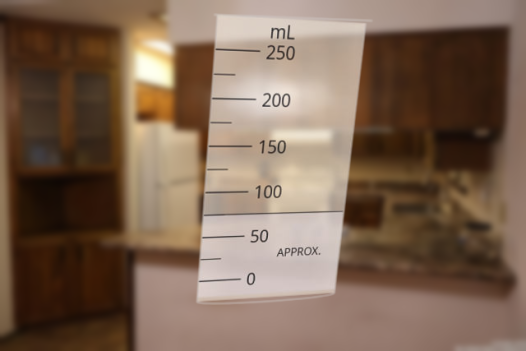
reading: 75 mL
